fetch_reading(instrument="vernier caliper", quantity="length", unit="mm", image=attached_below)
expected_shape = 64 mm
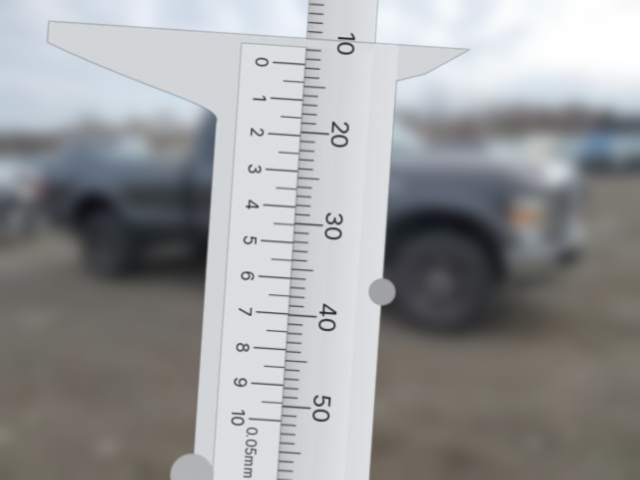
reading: 12.6 mm
